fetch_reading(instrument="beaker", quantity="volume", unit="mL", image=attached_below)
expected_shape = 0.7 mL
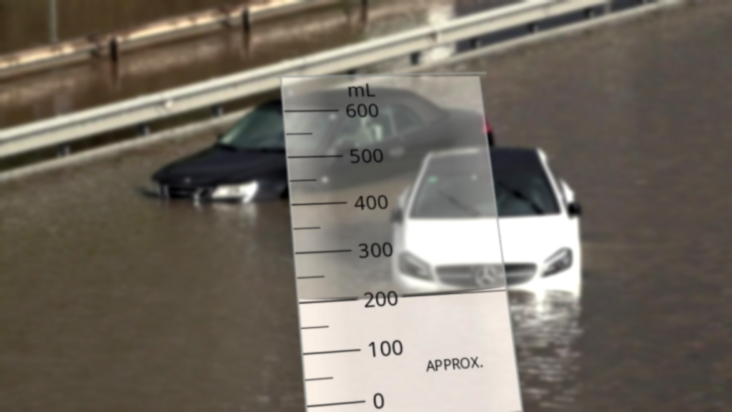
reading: 200 mL
